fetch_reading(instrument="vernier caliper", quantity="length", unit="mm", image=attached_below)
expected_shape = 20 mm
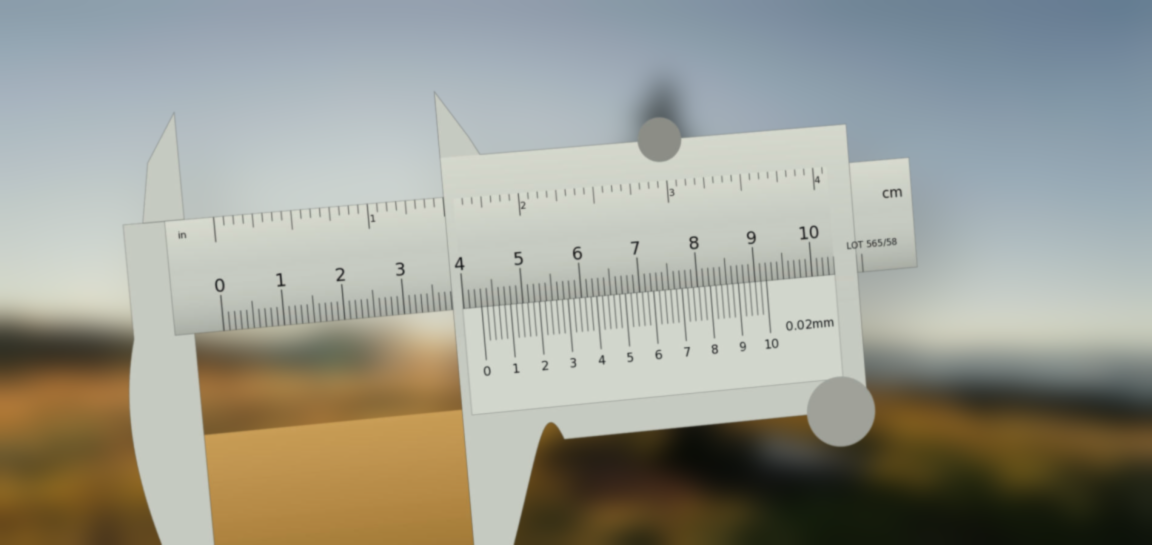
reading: 43.0 mm
